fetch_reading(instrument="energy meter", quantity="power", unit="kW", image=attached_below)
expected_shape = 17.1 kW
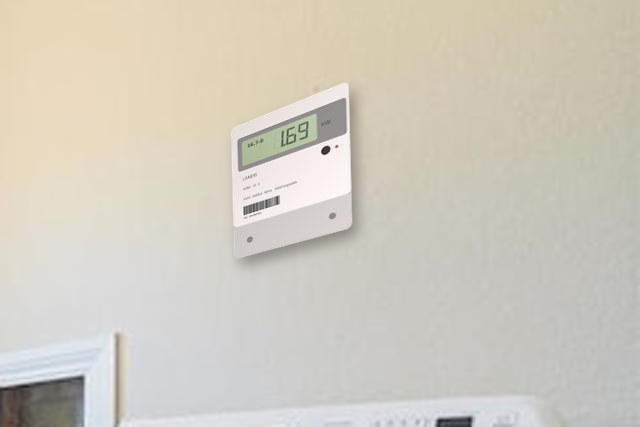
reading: 1.69 kW
